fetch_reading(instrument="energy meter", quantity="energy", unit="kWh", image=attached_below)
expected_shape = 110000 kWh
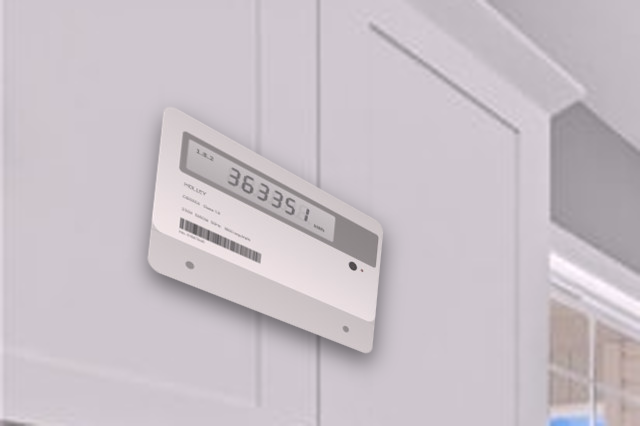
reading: 363351 kWh
